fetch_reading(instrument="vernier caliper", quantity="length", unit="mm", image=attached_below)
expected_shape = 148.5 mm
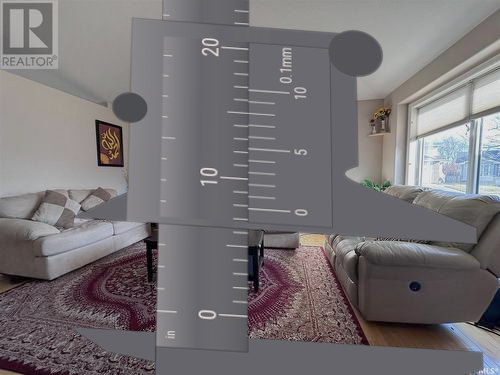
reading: 7.8 mm
